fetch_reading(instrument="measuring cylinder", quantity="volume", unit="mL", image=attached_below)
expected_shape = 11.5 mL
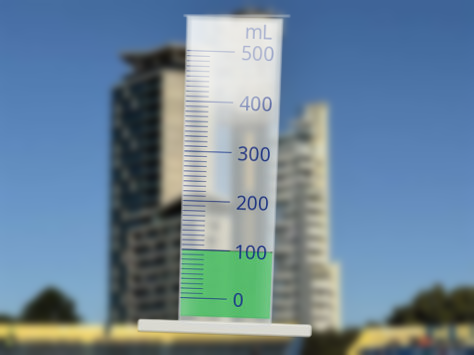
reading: 100 mL
